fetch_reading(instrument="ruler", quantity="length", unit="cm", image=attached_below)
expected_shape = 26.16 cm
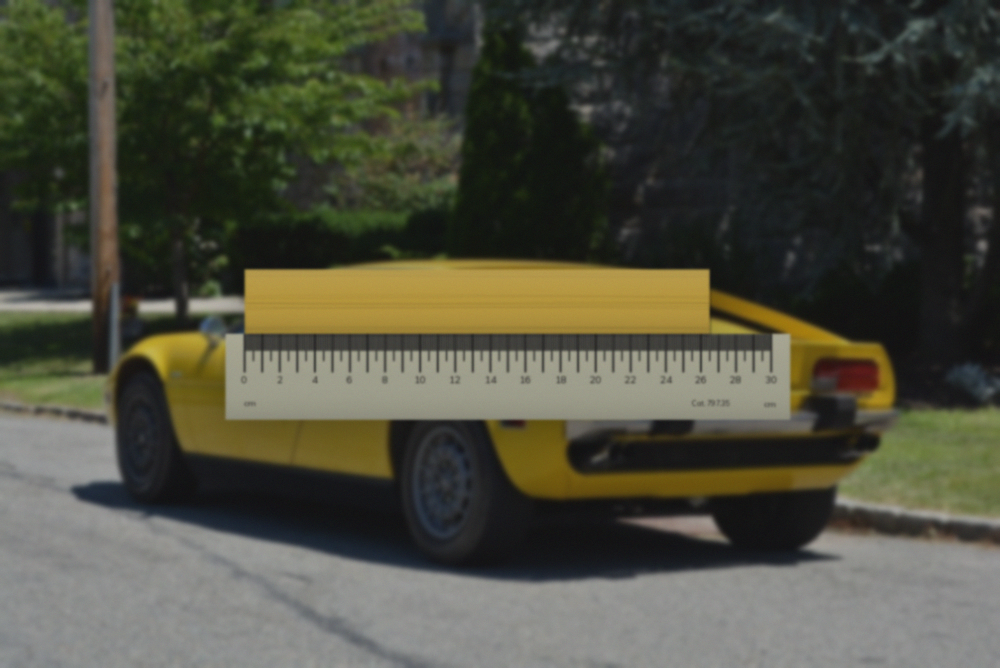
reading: 26.5 cm
